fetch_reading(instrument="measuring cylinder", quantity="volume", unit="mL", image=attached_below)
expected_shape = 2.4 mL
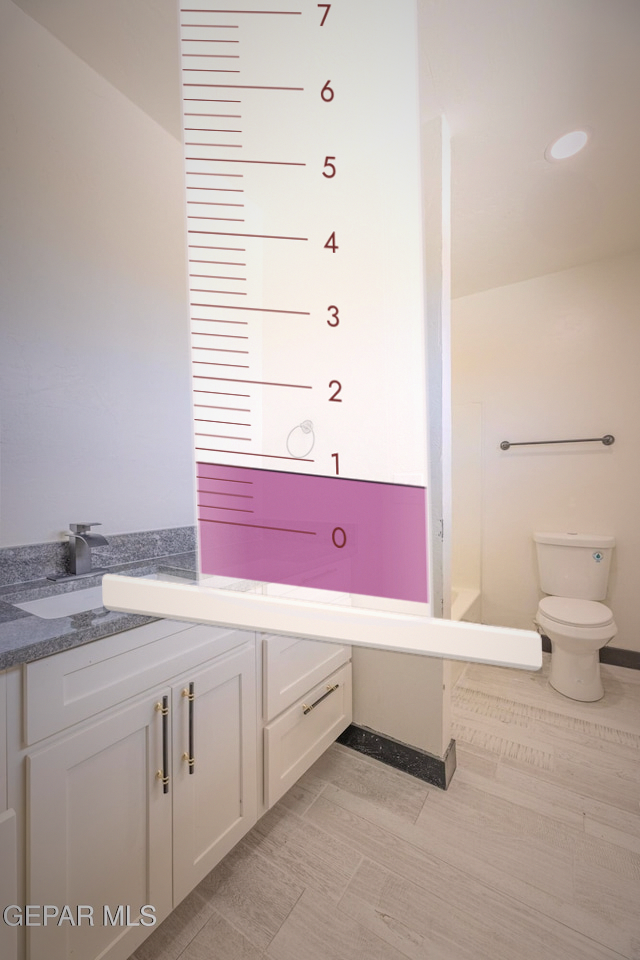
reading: 0.8 mL
